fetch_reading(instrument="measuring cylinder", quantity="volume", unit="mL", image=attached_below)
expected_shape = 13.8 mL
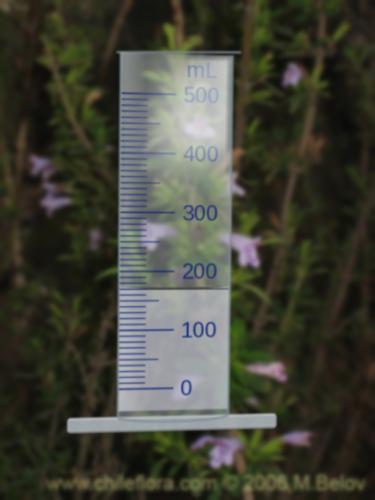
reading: 170 mL
